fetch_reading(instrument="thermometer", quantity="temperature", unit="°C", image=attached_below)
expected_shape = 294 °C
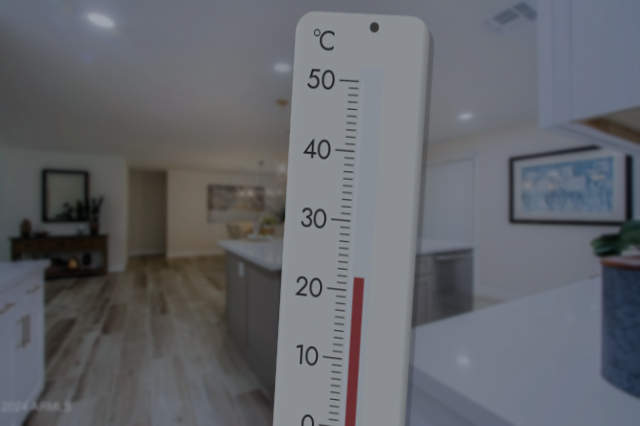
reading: 22 °C
